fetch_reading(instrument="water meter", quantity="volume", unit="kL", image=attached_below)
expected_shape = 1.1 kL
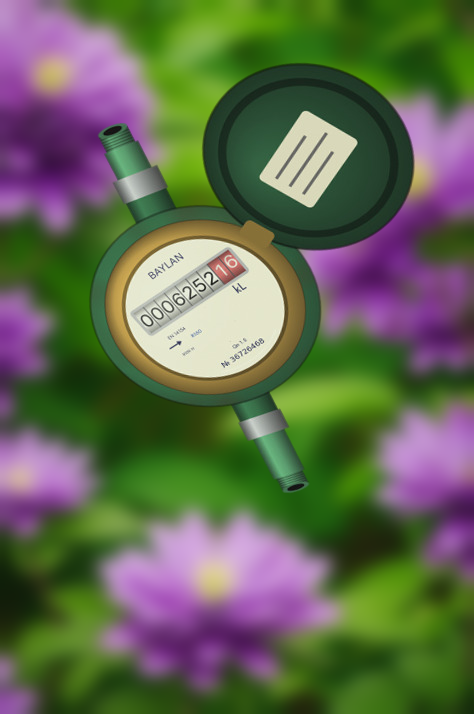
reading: 6252.16 kL
